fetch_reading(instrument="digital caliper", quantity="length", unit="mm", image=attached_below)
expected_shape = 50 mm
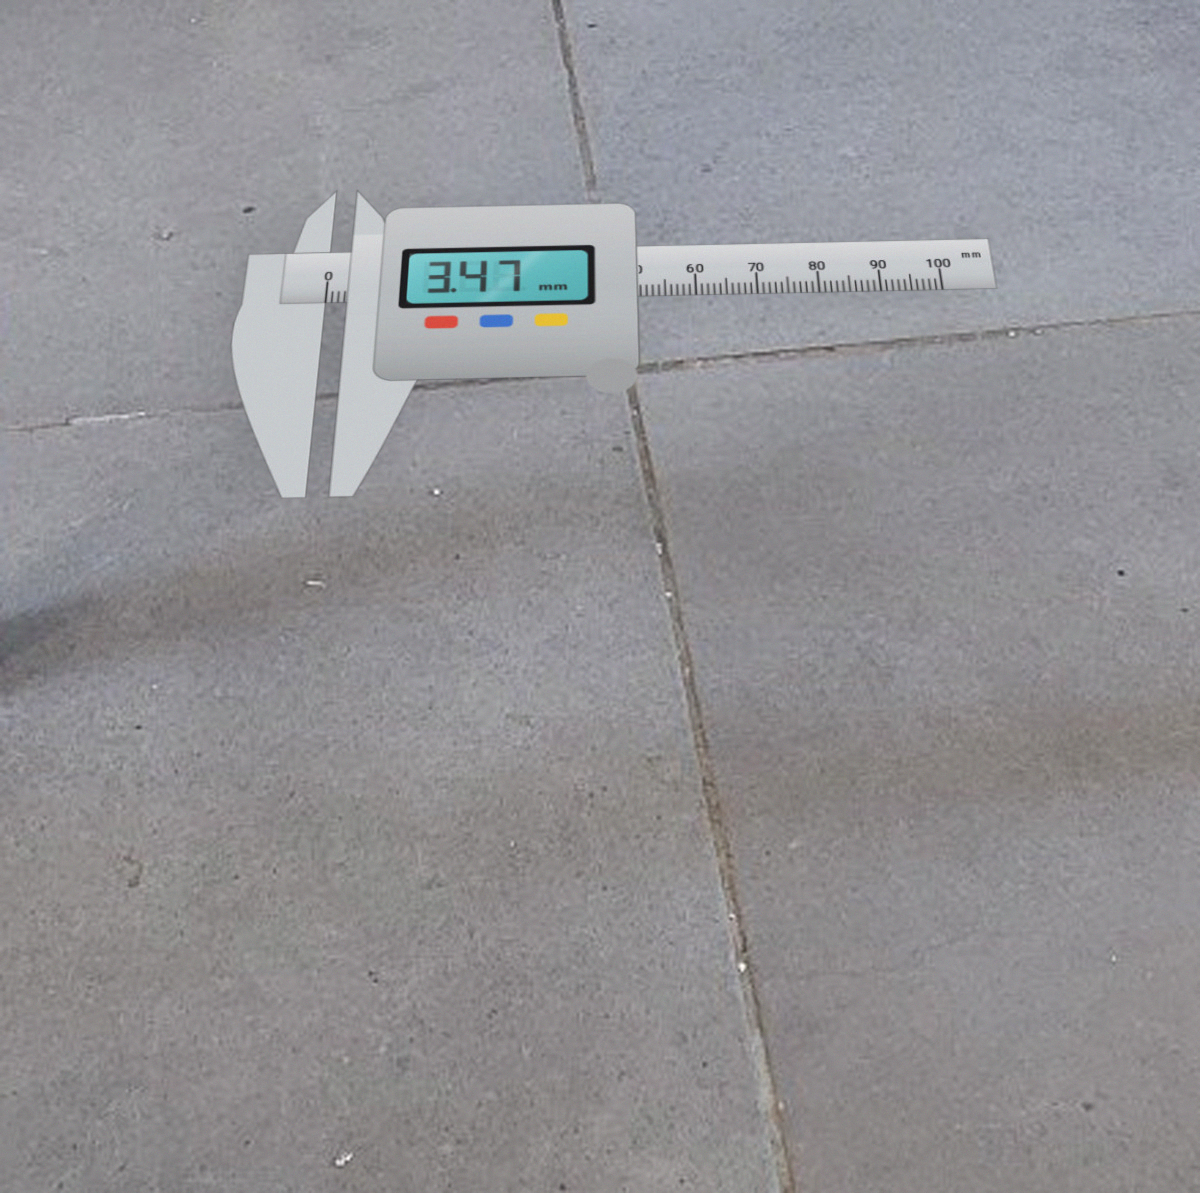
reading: 3.47 mm
